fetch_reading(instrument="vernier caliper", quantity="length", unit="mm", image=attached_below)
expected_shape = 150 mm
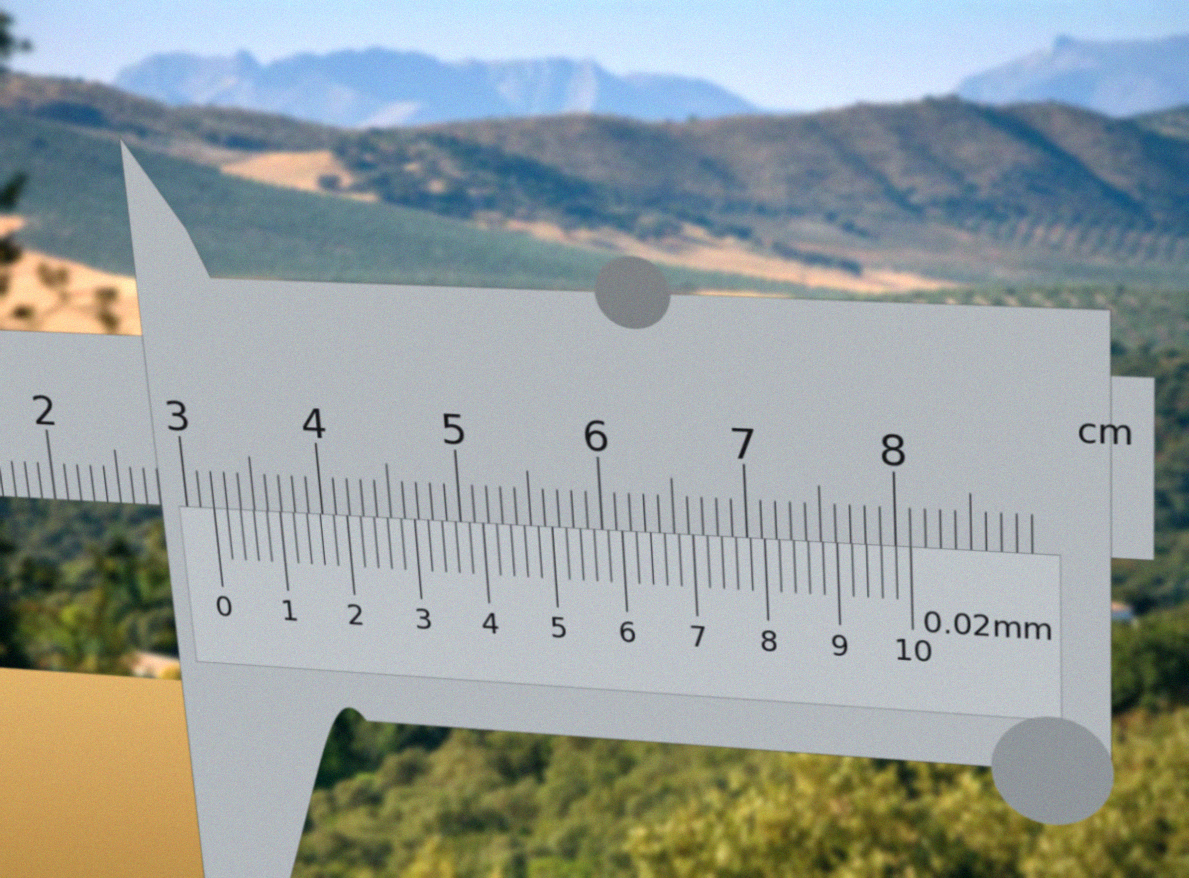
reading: 32.0 mm
